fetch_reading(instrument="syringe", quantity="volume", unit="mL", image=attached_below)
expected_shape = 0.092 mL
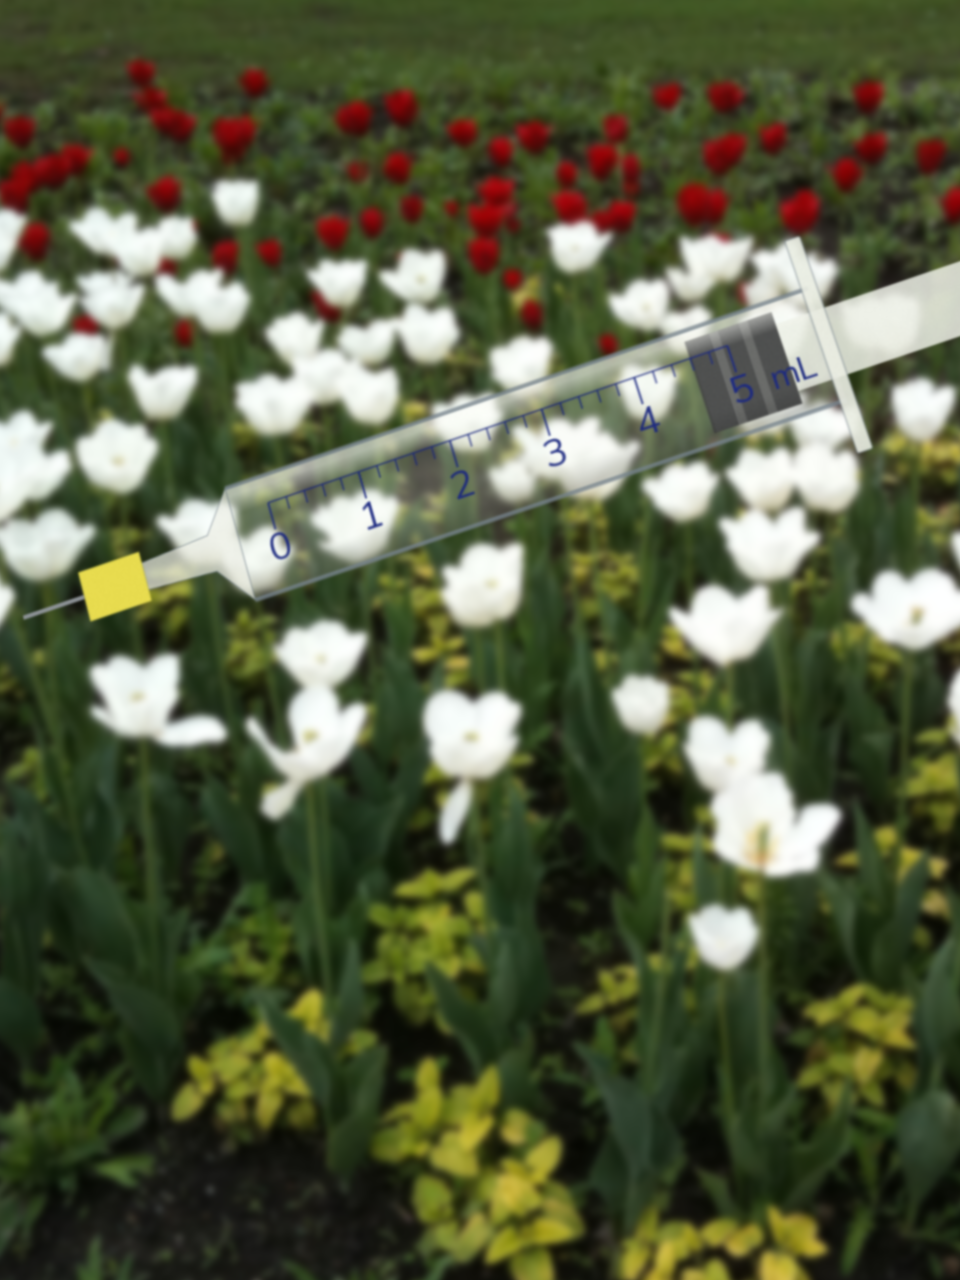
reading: 4.6 mL
